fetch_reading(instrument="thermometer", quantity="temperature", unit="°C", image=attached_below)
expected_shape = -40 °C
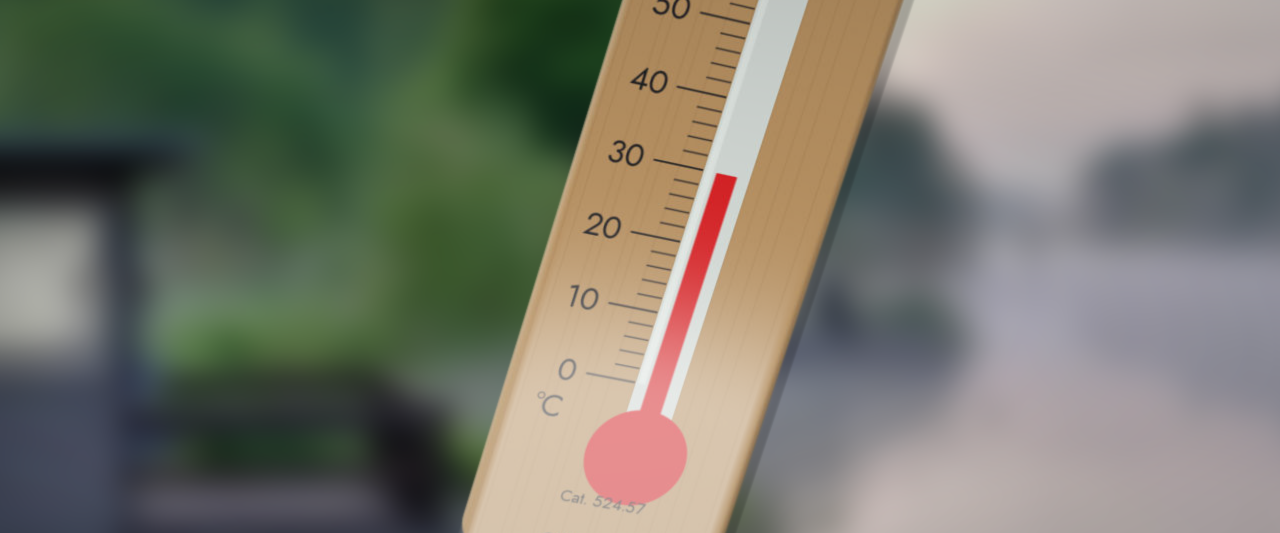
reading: 30 °C
